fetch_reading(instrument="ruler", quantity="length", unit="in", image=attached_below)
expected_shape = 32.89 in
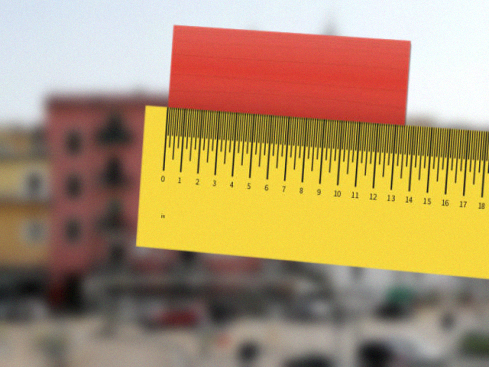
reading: 13.5 in
